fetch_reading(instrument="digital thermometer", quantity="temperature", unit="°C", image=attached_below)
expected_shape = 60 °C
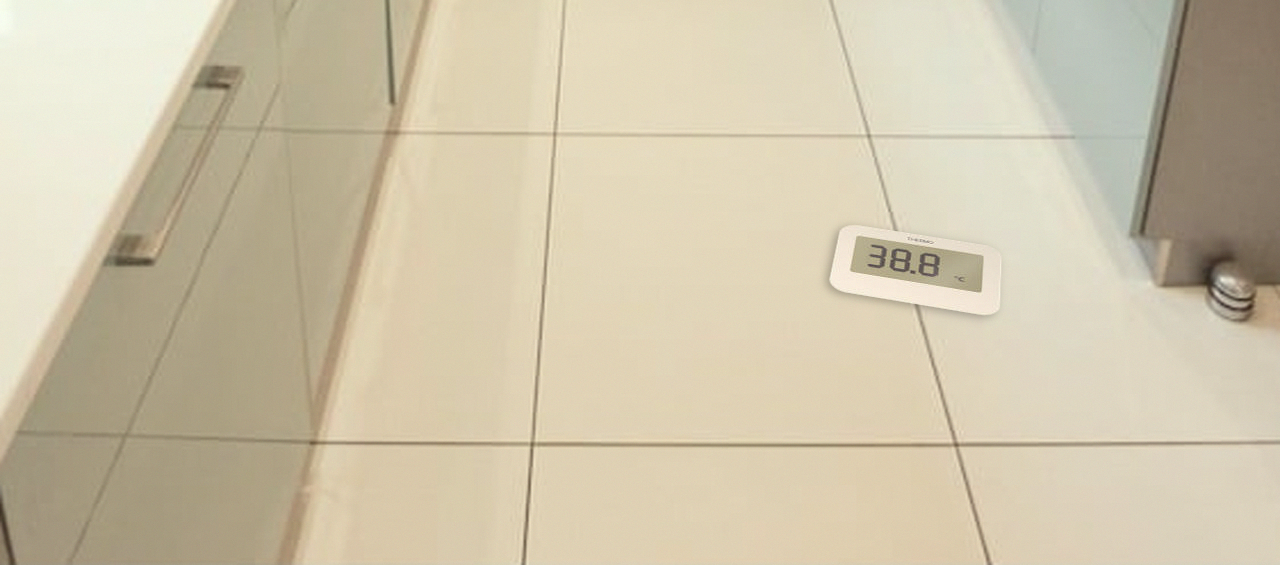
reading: 38.8 °C
